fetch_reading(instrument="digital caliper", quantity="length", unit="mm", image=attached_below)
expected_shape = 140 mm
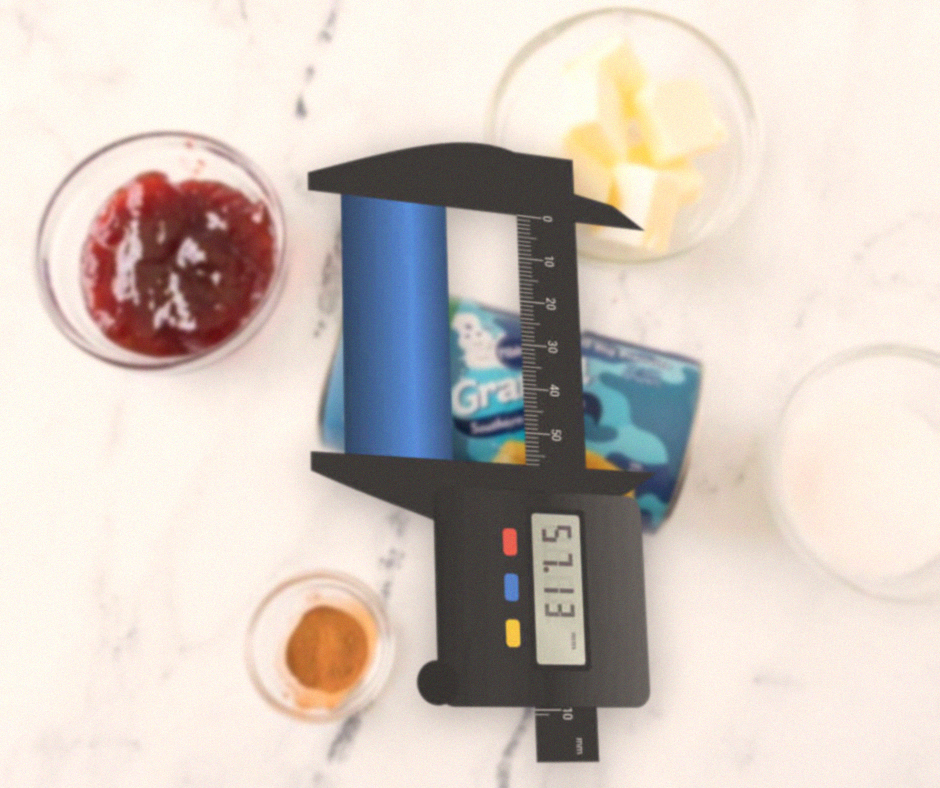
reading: 57.13 mm
